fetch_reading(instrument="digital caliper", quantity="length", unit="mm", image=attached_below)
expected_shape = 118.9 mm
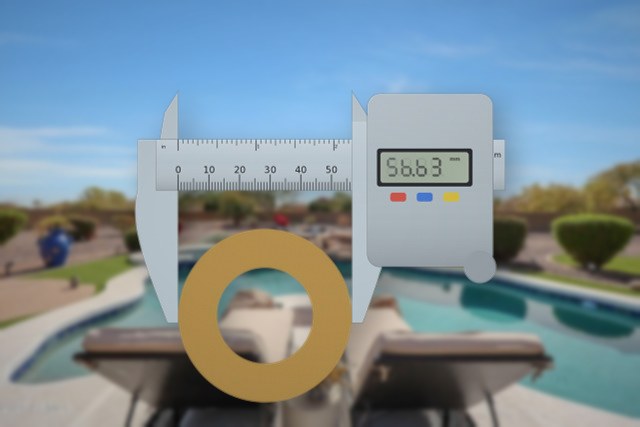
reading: 56.63 mm
